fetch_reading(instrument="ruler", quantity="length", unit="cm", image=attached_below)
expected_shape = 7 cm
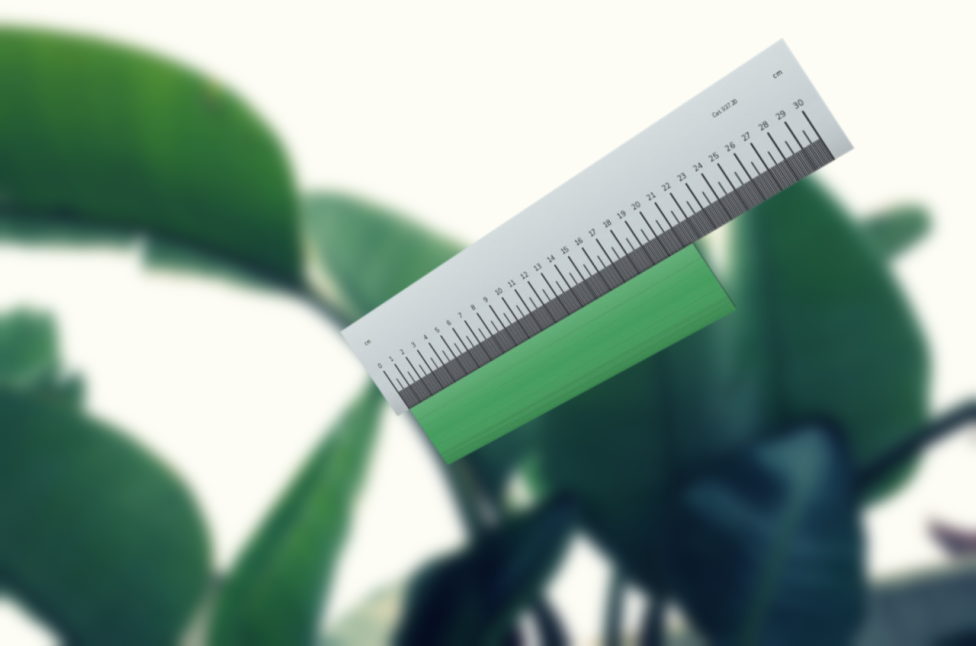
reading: 21.5 cm
